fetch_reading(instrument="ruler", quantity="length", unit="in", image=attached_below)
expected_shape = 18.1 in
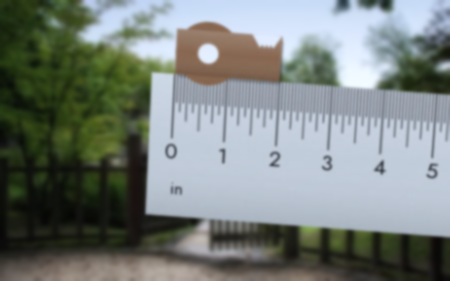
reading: 2 in
